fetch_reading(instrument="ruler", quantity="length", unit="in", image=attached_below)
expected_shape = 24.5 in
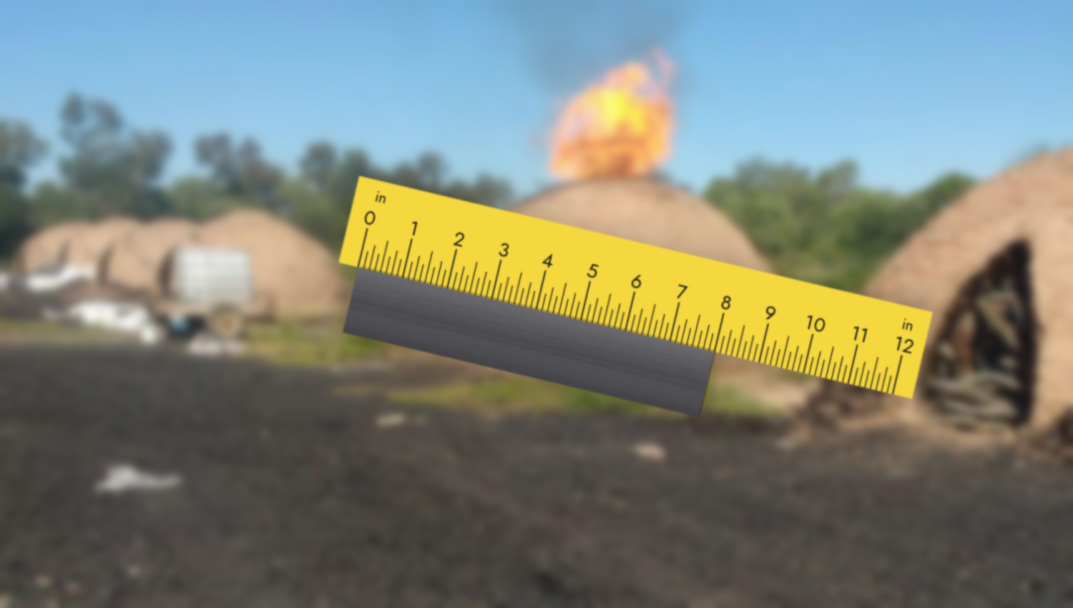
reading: 8 in
